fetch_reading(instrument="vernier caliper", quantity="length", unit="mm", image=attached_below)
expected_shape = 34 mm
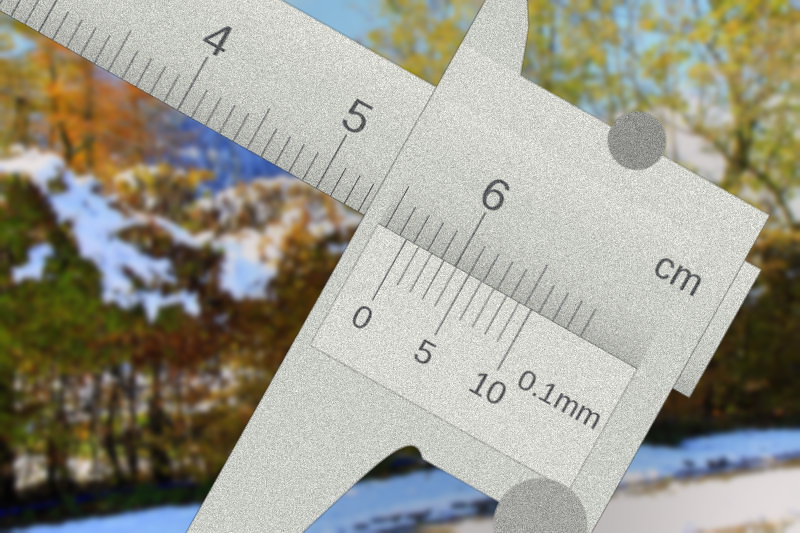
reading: 56.5 mm
